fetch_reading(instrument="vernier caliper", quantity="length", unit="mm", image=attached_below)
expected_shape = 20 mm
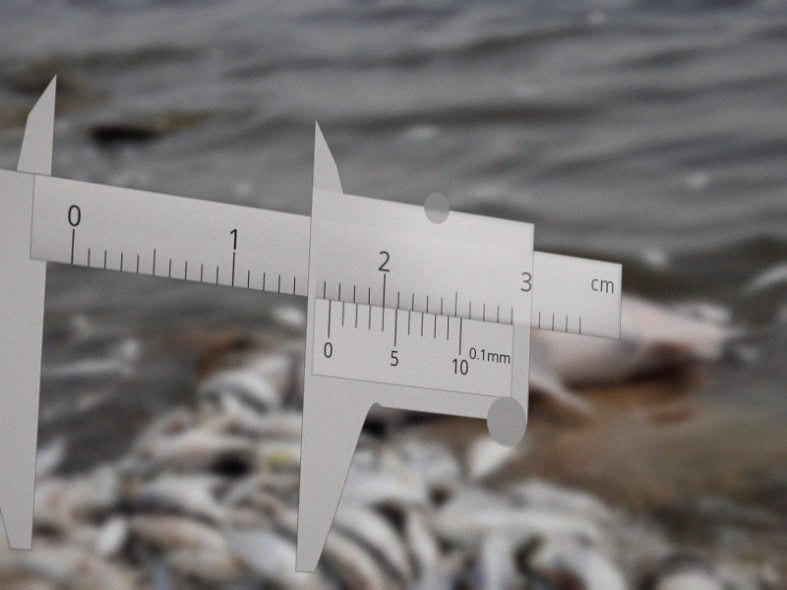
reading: 16.4 mm
